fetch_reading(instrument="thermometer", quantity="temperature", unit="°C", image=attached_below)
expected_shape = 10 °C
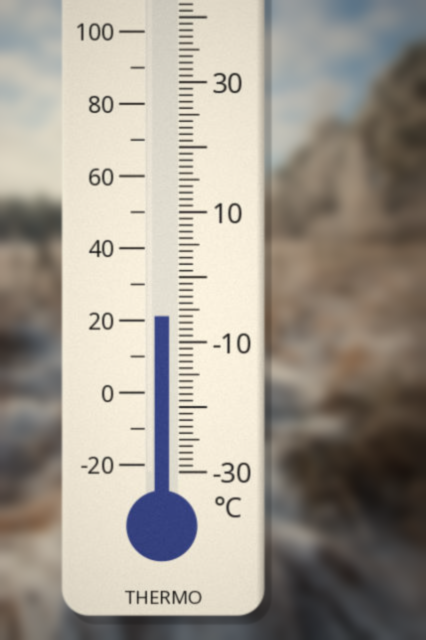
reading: -6 °C
